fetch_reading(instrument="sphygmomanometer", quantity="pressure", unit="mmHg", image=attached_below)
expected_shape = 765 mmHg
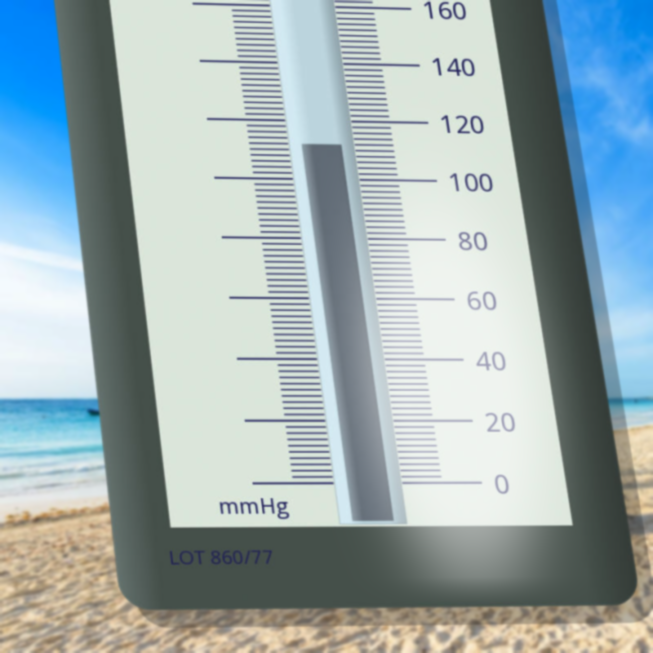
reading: 112 mmHg
